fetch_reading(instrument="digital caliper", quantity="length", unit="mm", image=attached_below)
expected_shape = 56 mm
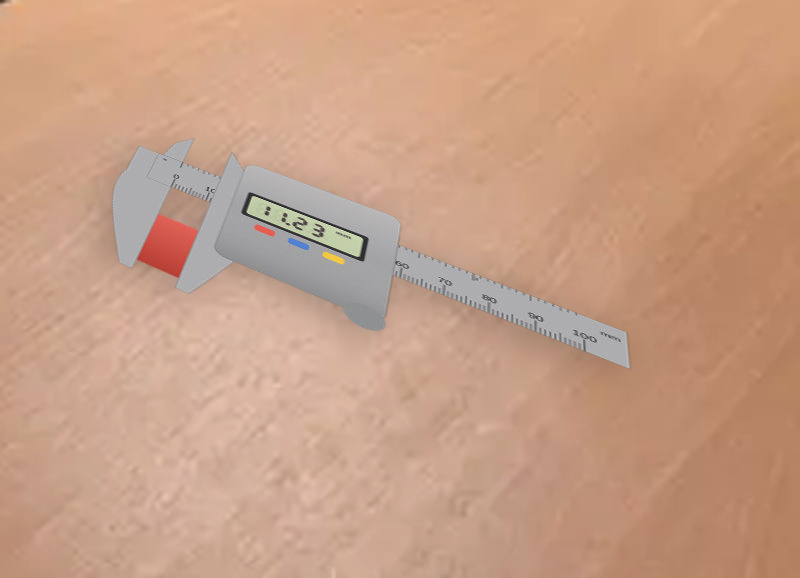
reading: 11.23 mm
